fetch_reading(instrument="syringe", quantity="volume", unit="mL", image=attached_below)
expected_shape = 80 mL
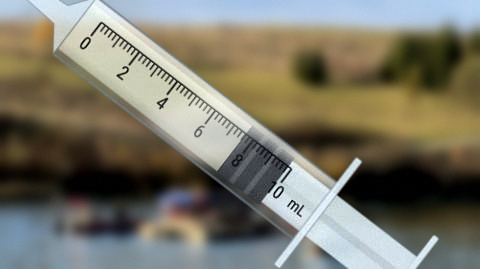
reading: 7.6 mL
